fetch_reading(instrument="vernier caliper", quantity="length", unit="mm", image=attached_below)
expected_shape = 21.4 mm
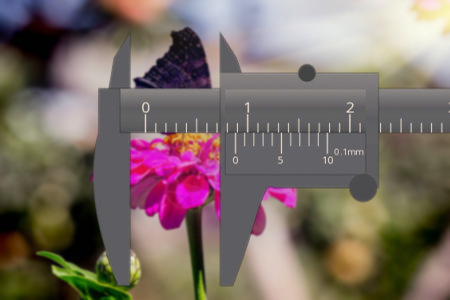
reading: 8.8 mm
